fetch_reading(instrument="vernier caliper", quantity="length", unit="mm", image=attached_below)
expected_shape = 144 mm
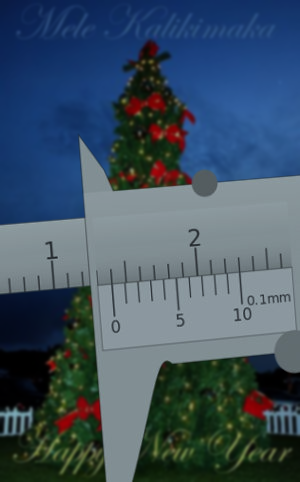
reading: 14.0 mm
